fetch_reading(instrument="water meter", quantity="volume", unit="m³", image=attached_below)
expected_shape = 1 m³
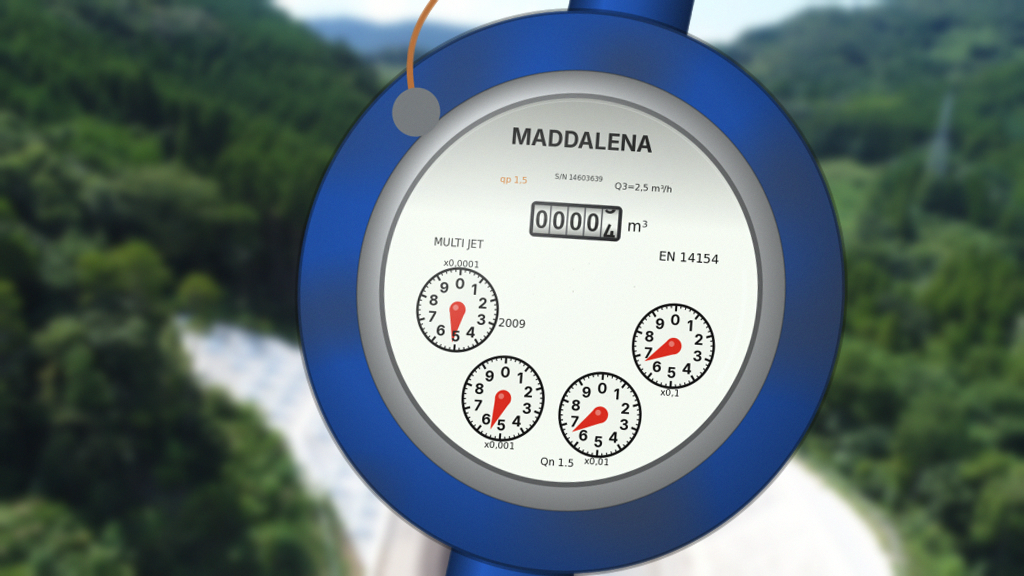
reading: 3.6655 m³
